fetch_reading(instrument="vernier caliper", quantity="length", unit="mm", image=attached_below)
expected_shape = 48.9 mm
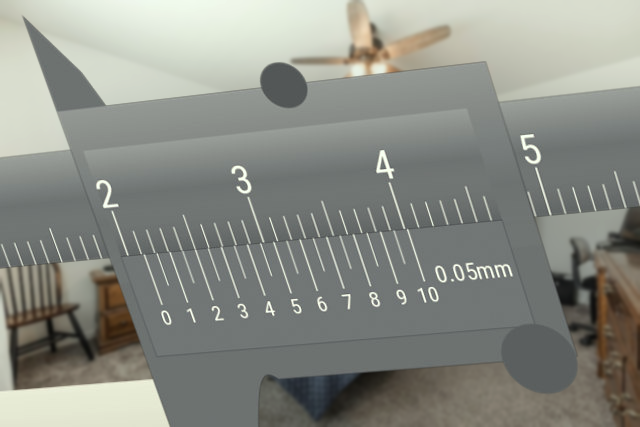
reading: 21.2 mm
